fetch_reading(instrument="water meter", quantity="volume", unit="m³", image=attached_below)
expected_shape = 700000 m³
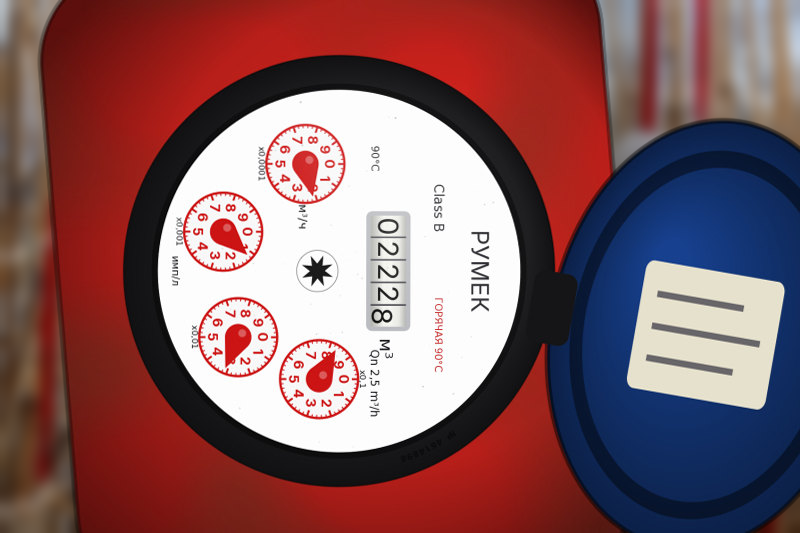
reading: 2227.8312 m³
